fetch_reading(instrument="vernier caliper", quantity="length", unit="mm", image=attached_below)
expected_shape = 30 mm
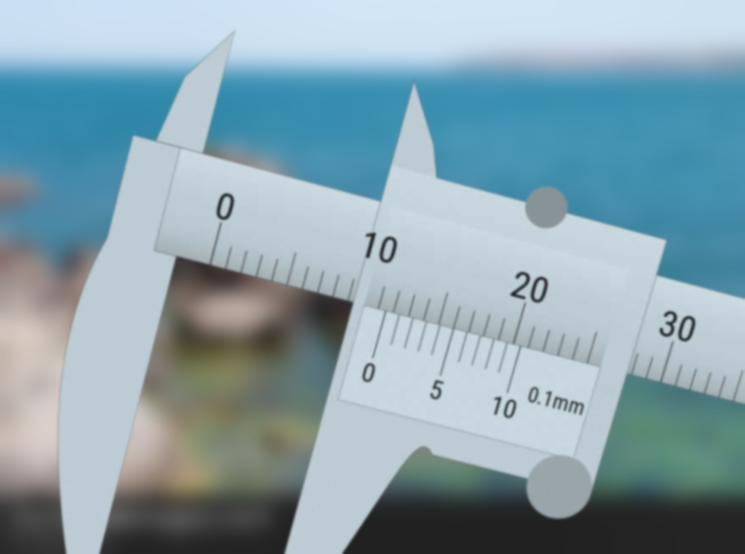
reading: 11.5 mm
